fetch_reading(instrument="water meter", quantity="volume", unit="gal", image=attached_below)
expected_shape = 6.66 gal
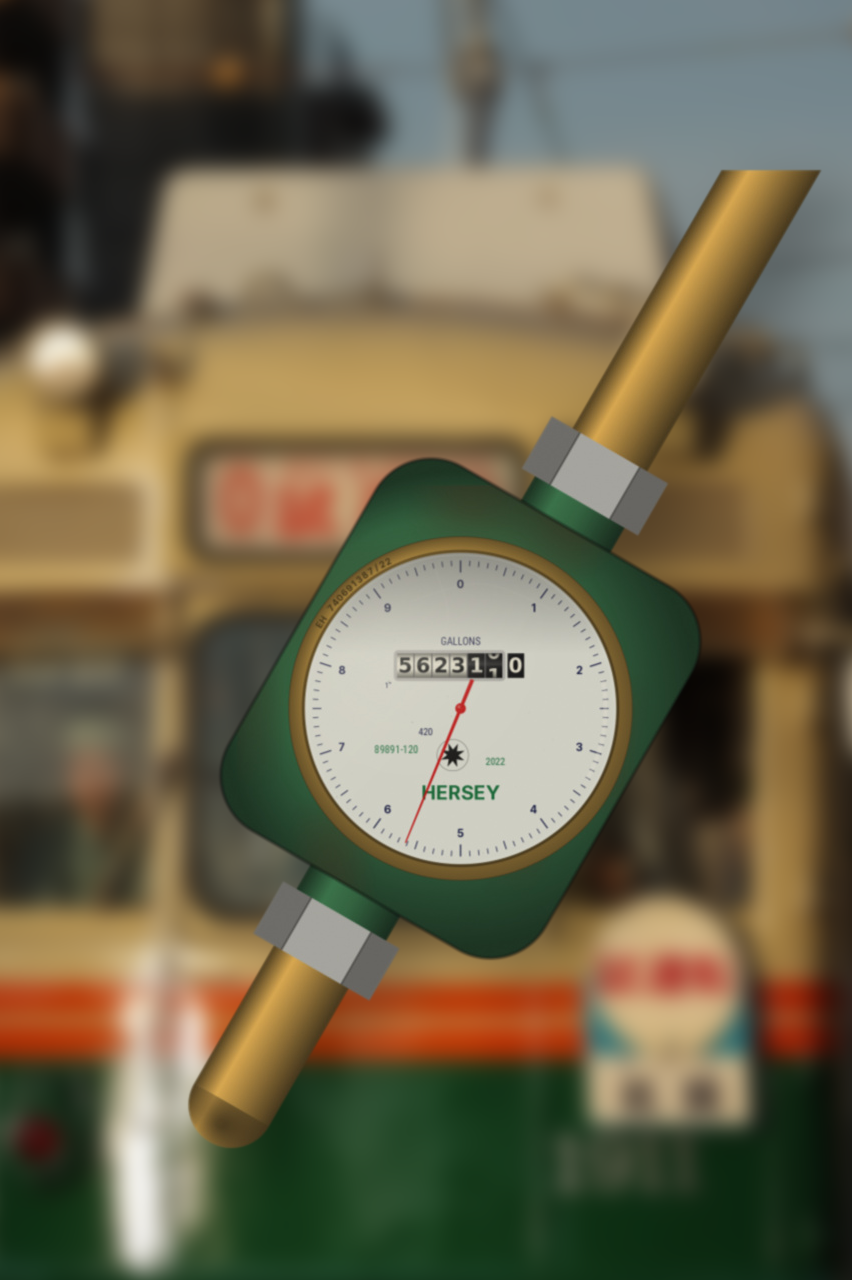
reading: 5623105.6 gal
